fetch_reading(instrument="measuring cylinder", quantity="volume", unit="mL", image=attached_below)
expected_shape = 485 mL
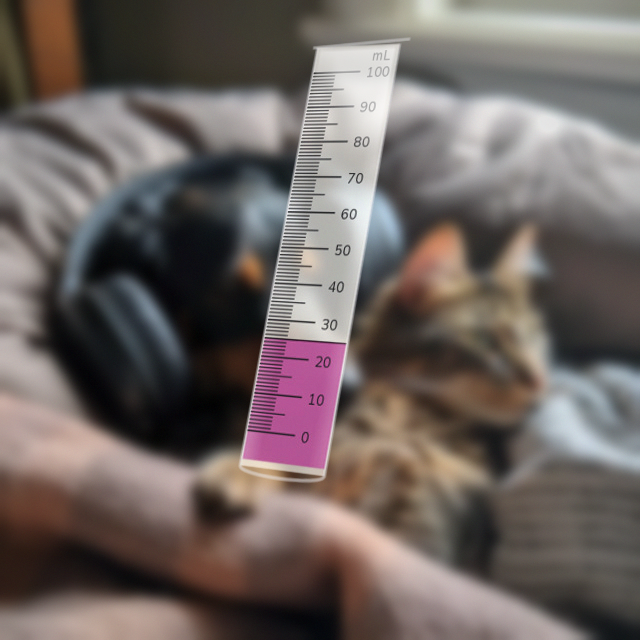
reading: 25 mL
